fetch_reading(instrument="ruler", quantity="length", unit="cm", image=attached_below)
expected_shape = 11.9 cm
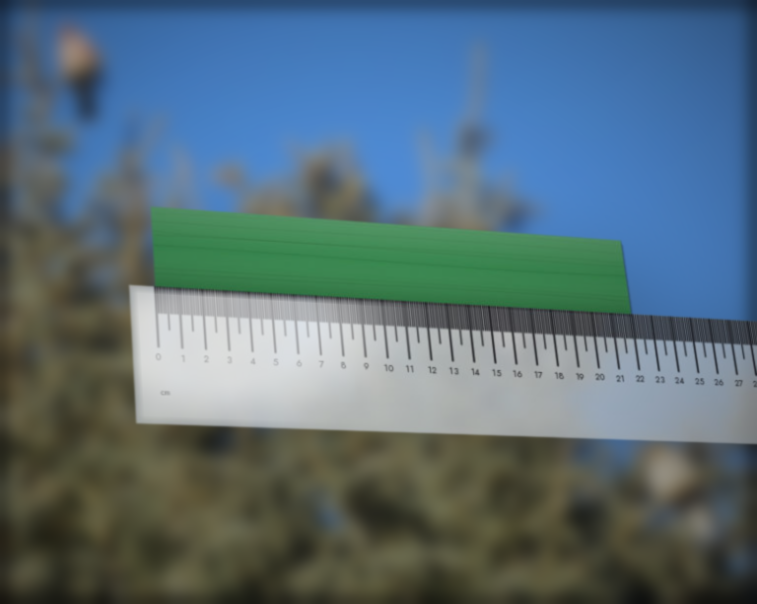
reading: 22 cm
